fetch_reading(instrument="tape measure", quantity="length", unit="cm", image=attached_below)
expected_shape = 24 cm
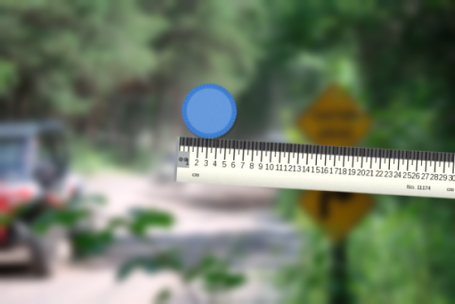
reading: 6 cm
